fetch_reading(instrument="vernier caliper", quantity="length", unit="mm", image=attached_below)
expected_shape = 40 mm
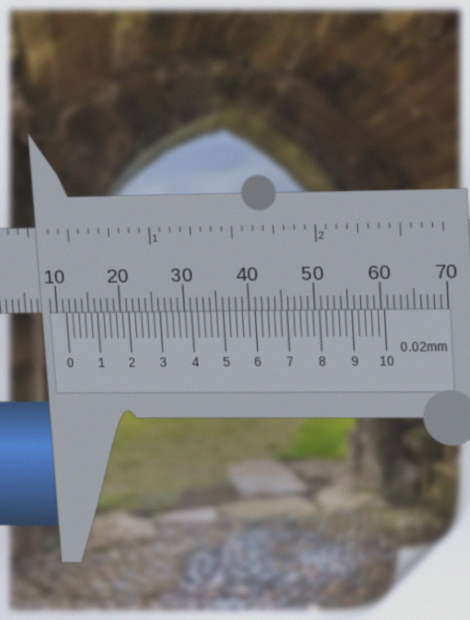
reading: 11.5 mm
